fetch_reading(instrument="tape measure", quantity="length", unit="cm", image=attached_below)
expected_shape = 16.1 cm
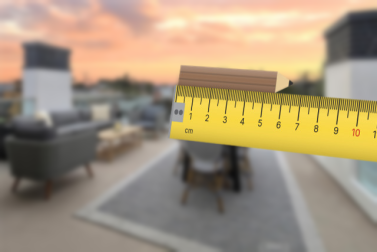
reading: 6.5 cm
